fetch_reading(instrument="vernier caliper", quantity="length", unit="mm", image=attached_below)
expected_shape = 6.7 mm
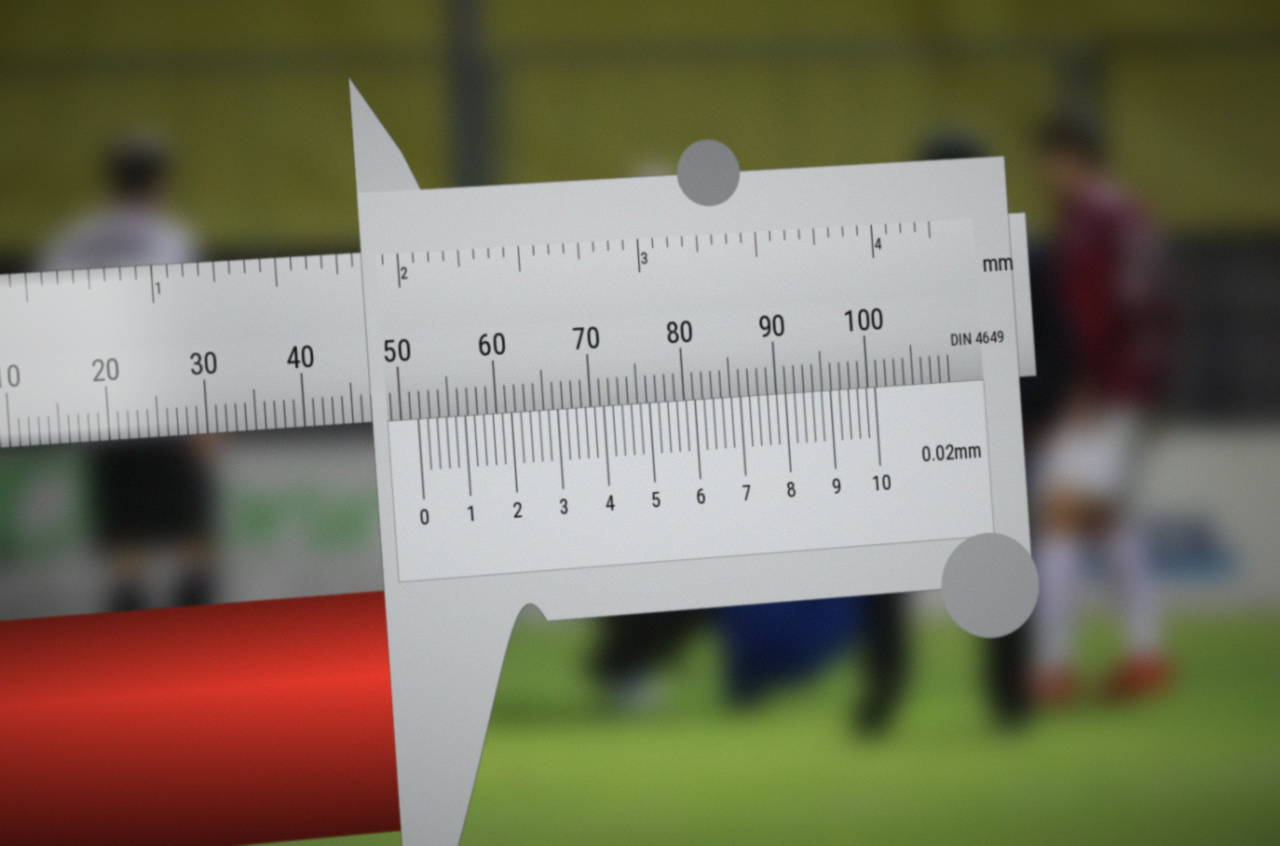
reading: 51.8 mm
